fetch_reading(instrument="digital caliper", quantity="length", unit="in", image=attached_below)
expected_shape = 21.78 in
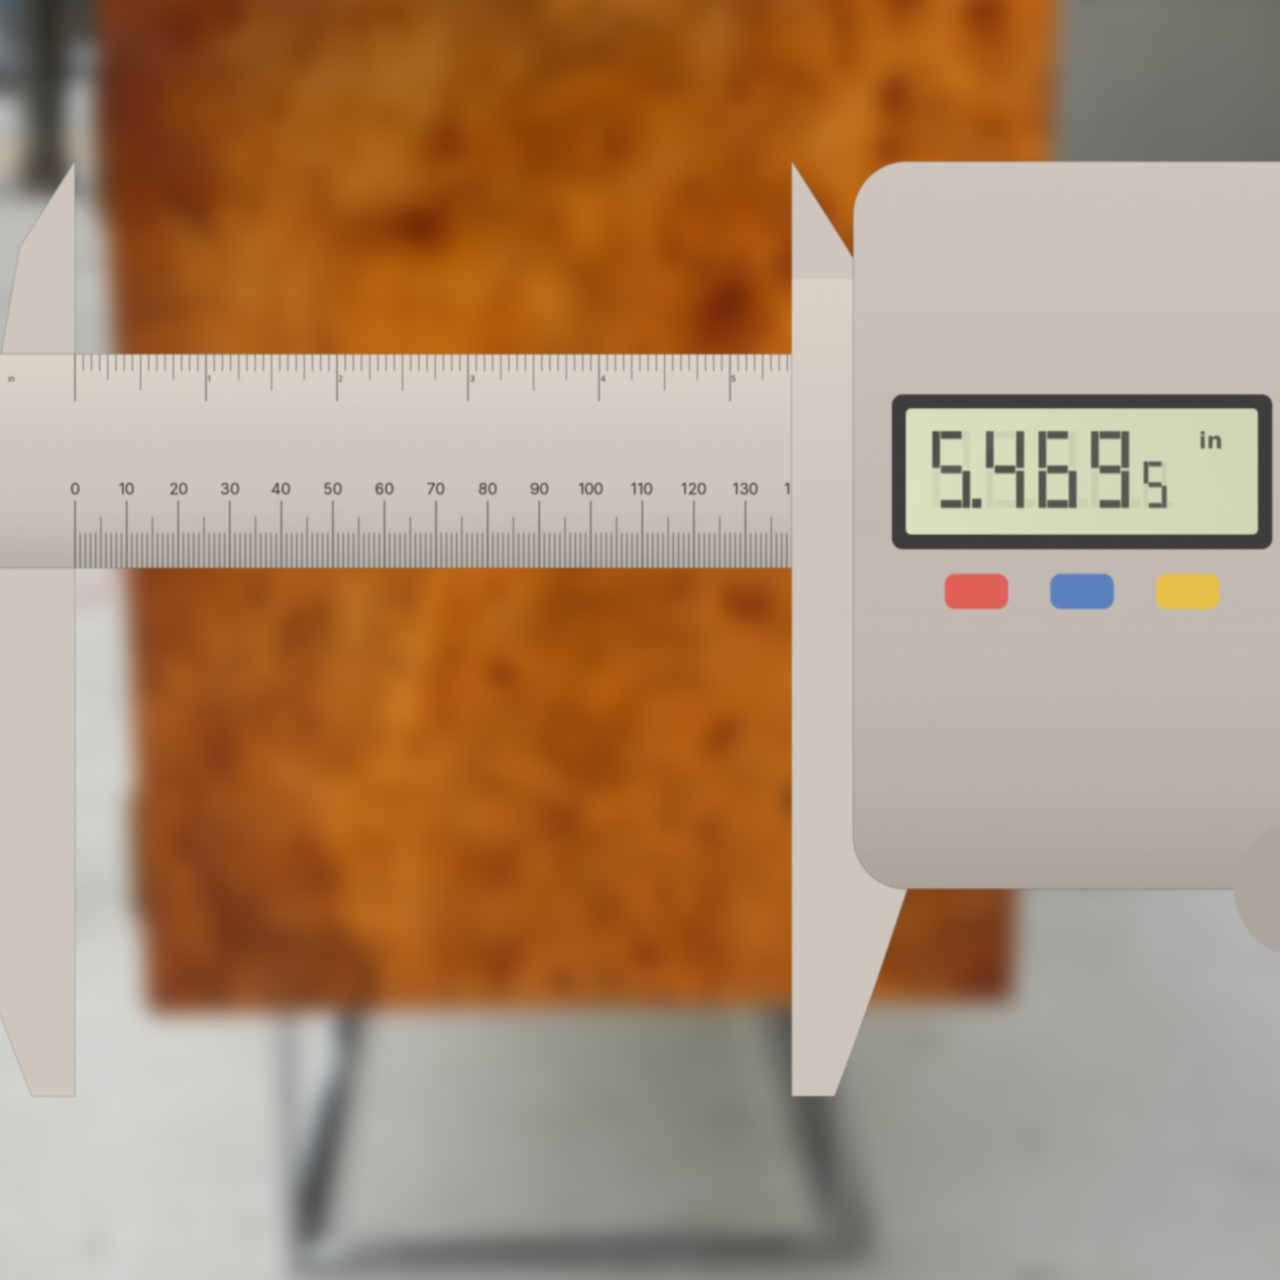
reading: 5.4695 in
